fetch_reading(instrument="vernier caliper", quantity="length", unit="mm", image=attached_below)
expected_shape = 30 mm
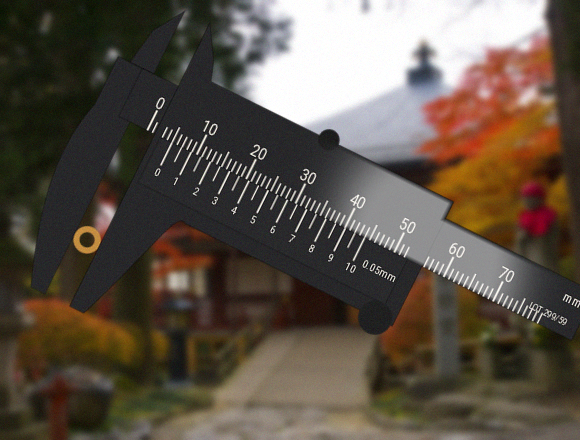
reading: 5.0 mm
